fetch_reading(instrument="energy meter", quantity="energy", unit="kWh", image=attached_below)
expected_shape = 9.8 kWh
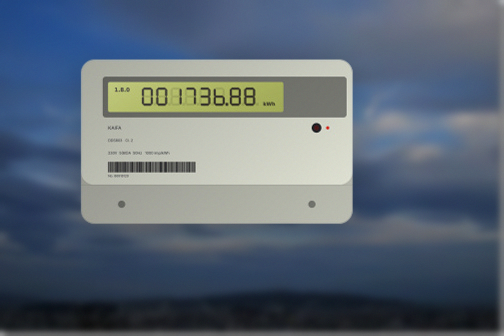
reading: 1736.88 kWh
